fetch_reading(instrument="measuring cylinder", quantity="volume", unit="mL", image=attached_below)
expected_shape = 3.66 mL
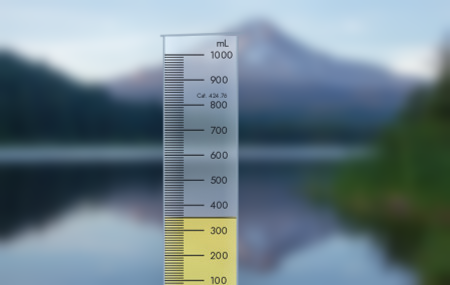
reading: 350 mL
